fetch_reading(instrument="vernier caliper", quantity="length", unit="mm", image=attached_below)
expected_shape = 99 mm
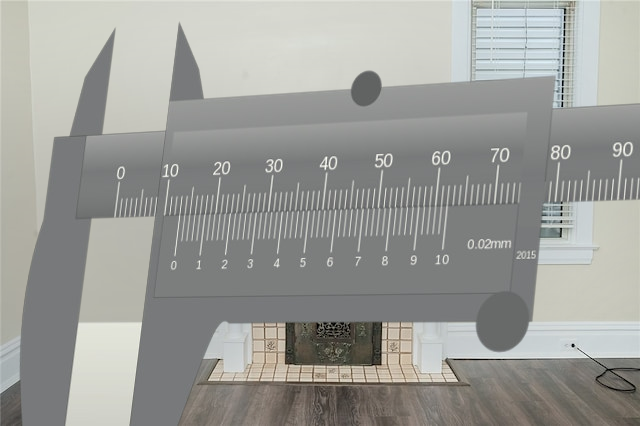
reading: 13.0 mm
